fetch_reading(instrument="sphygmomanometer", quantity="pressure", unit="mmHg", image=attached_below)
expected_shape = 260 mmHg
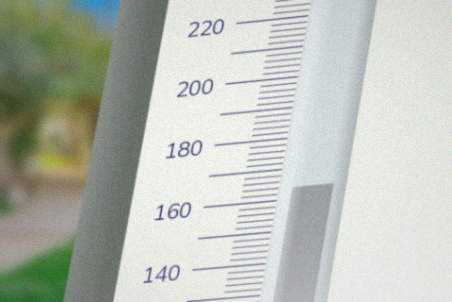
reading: 164 mmHg
